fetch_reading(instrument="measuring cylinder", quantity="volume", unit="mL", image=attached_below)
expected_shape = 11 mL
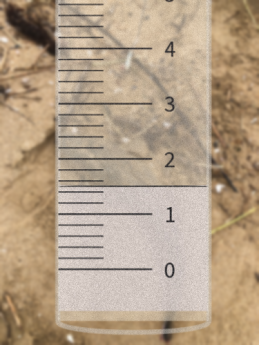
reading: 1.5 mL
